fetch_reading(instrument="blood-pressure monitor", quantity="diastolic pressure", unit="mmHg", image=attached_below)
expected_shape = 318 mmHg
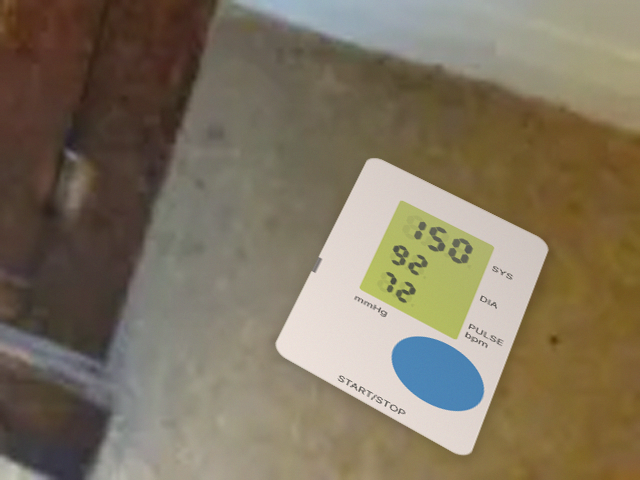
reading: 92 mmHg
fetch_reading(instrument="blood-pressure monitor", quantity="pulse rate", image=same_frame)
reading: 72 bpm
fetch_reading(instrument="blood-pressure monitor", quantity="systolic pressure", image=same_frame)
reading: 150 mmHg
